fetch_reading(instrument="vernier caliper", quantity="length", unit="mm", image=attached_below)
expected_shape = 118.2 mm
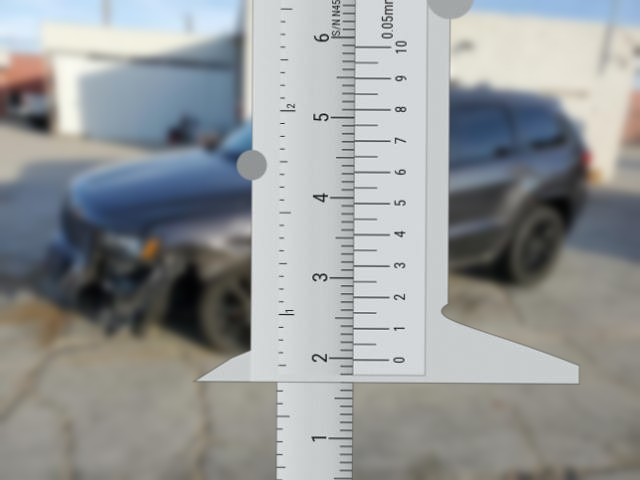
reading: 19.8 mm
